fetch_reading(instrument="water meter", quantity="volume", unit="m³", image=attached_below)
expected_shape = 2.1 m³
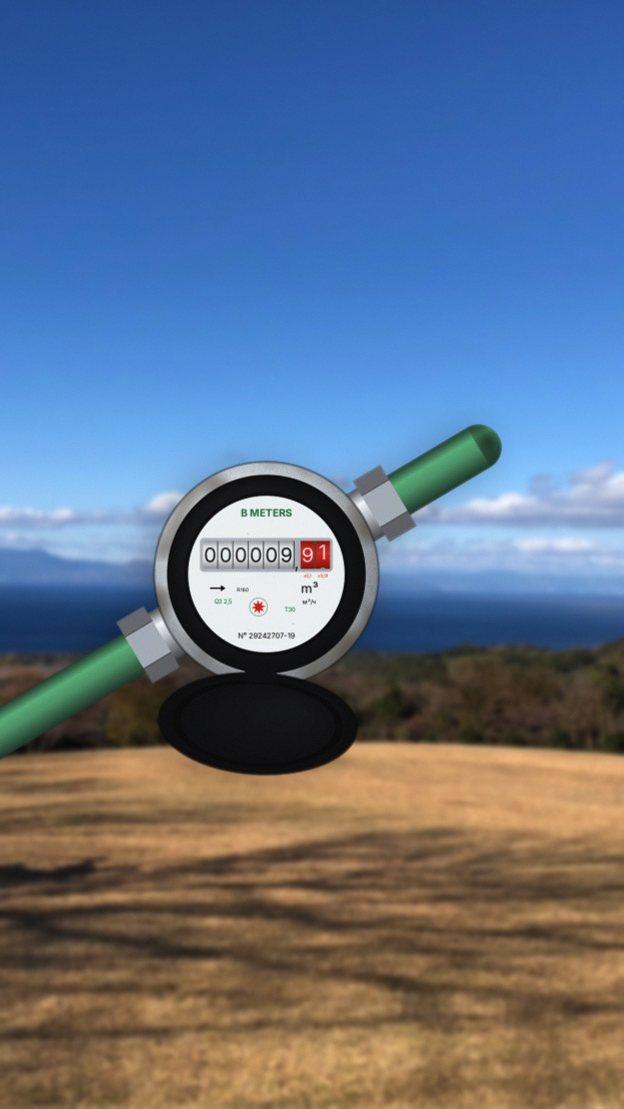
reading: 9.91 m³
